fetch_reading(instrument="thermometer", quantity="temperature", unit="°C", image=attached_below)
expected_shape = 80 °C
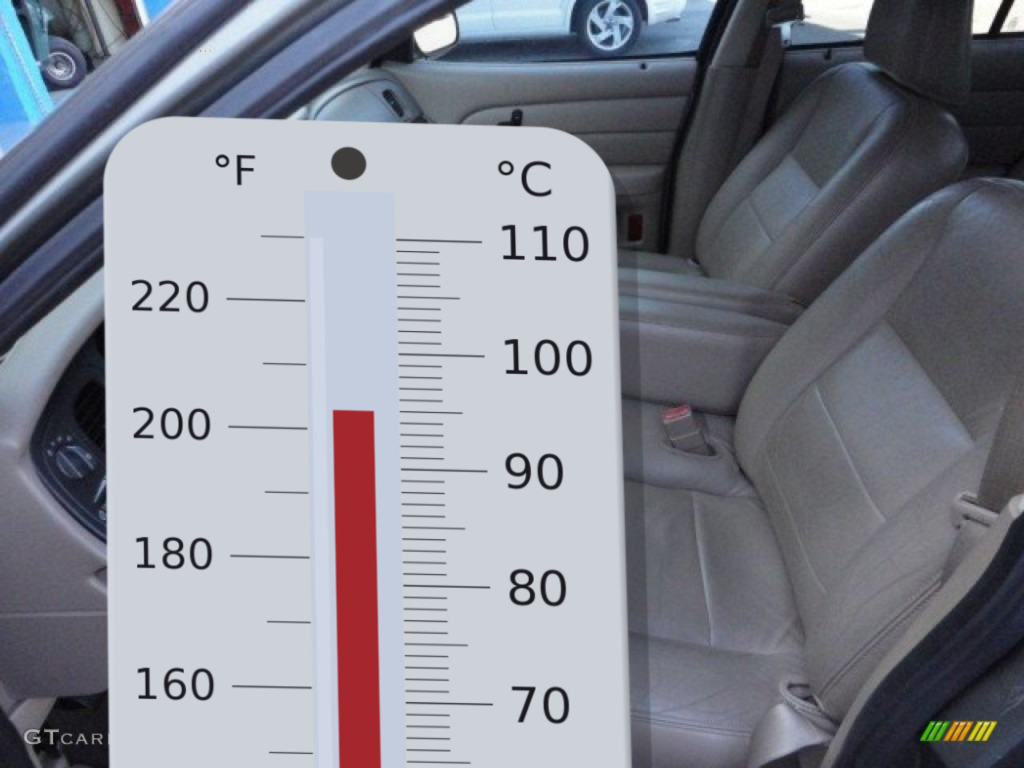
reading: 95 °C
